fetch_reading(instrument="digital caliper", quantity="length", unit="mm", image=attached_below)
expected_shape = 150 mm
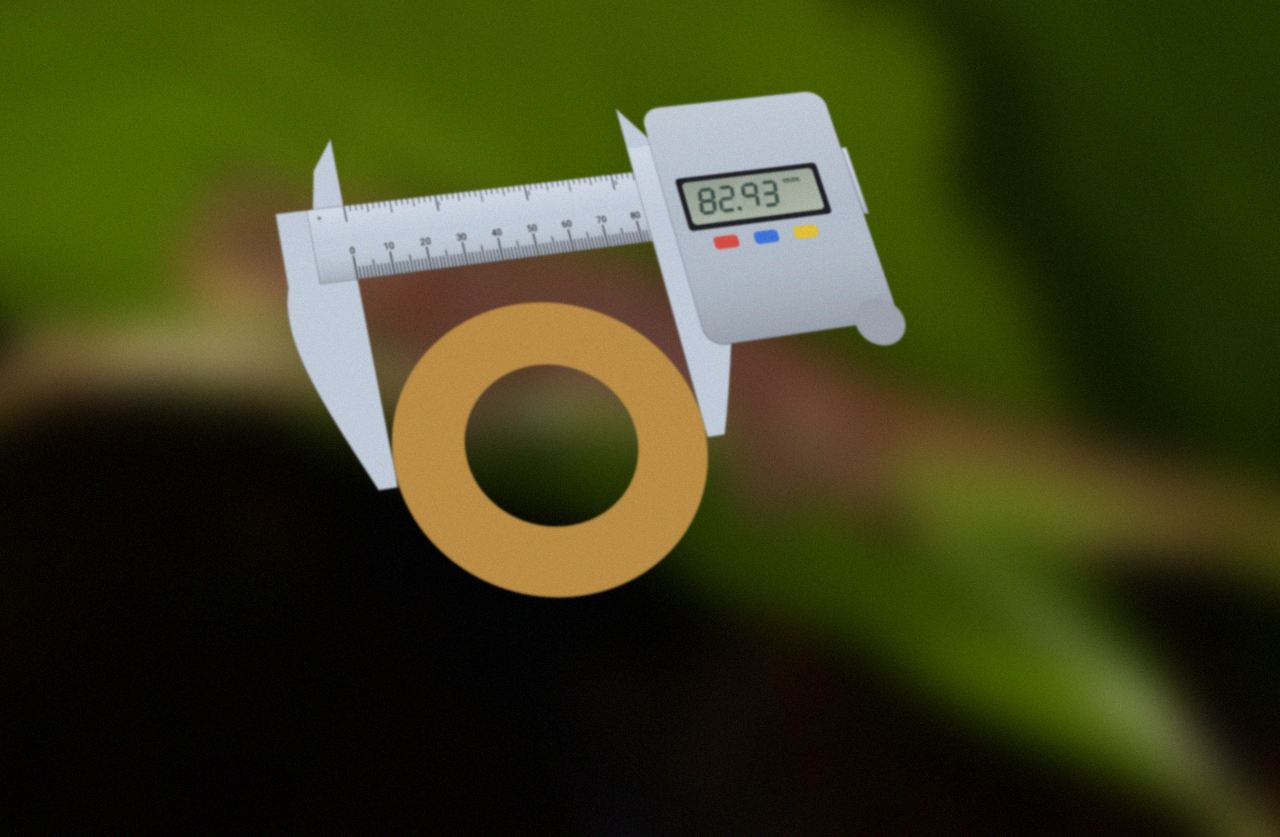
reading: 82.93 mm
